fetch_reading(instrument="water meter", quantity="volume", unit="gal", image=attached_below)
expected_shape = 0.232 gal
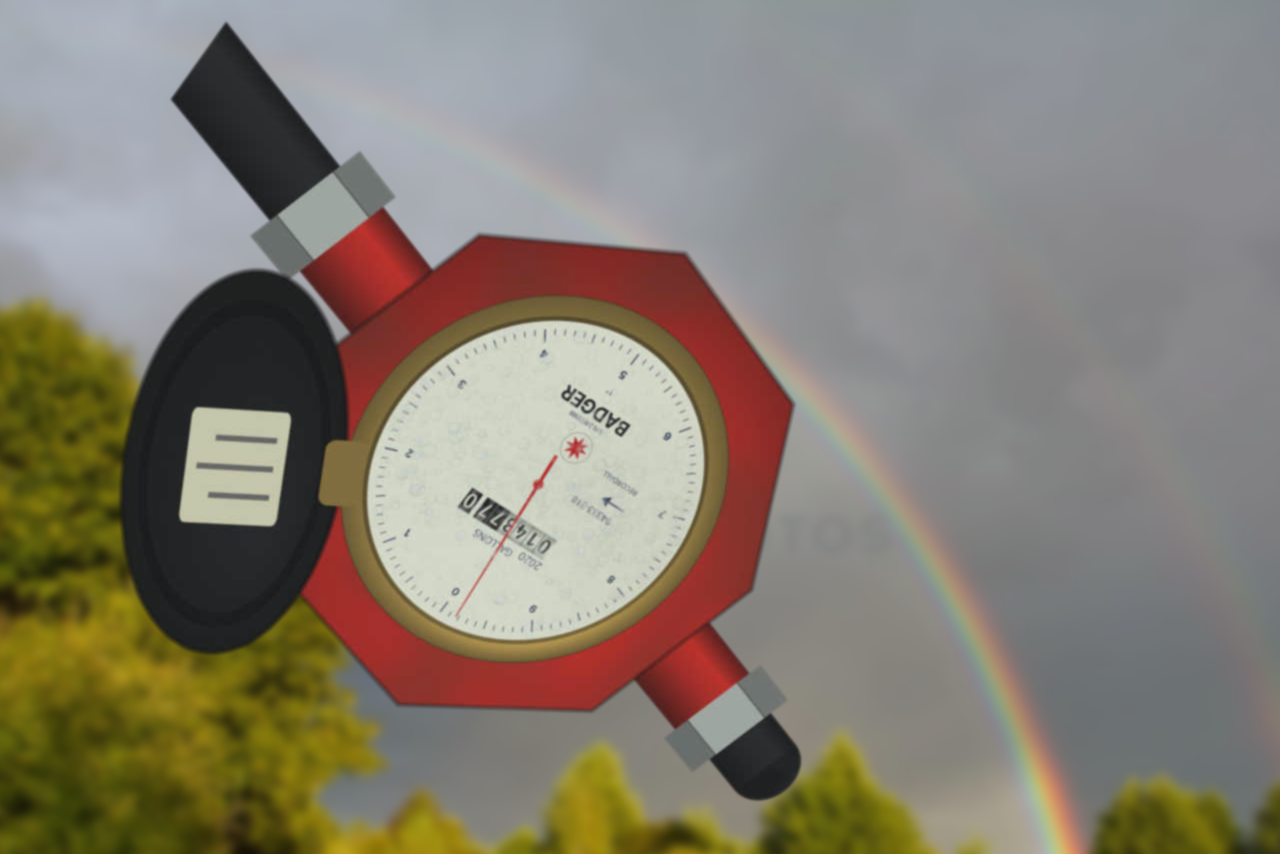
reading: 143769.8 gal
